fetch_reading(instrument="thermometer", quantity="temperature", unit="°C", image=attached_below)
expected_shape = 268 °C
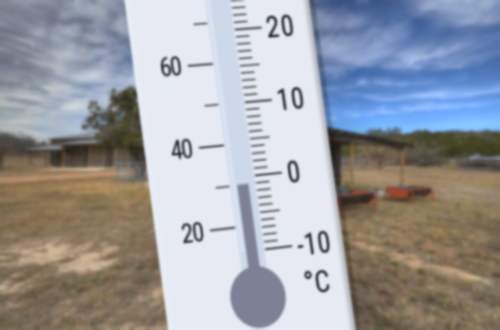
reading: -1 °C
